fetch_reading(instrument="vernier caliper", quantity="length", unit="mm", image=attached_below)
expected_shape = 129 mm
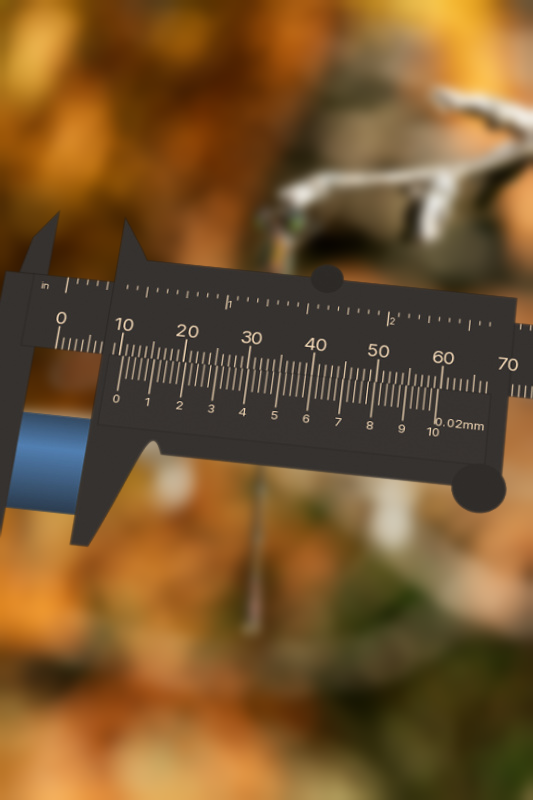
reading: 10.6 mm
